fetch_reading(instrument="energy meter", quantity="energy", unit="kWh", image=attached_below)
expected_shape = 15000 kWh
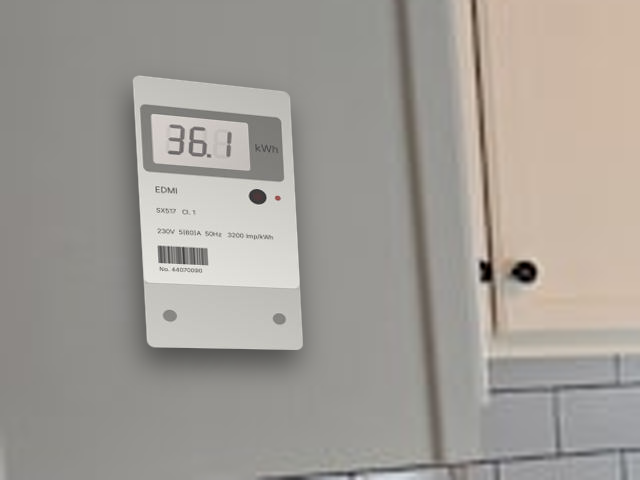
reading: 36.1 kWh
